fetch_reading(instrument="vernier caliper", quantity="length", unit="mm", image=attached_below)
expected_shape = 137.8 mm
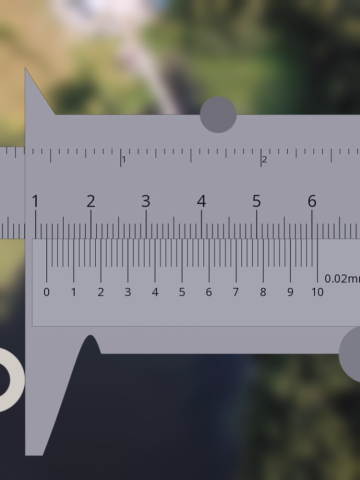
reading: 12.0 mm
